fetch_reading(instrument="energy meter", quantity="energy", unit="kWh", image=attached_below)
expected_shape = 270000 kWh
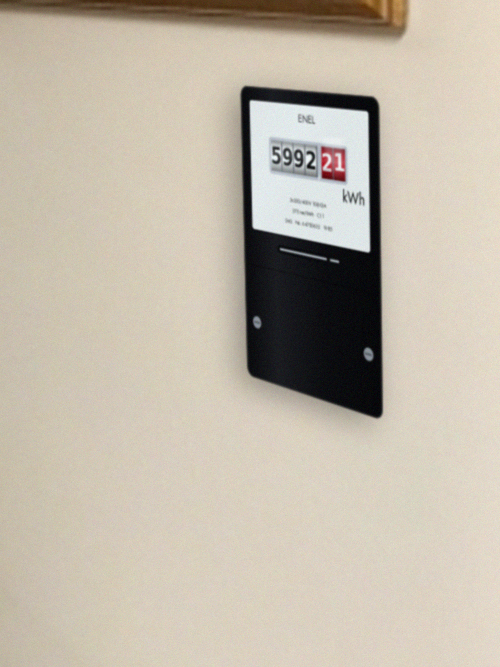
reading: 5992.21 kWh
